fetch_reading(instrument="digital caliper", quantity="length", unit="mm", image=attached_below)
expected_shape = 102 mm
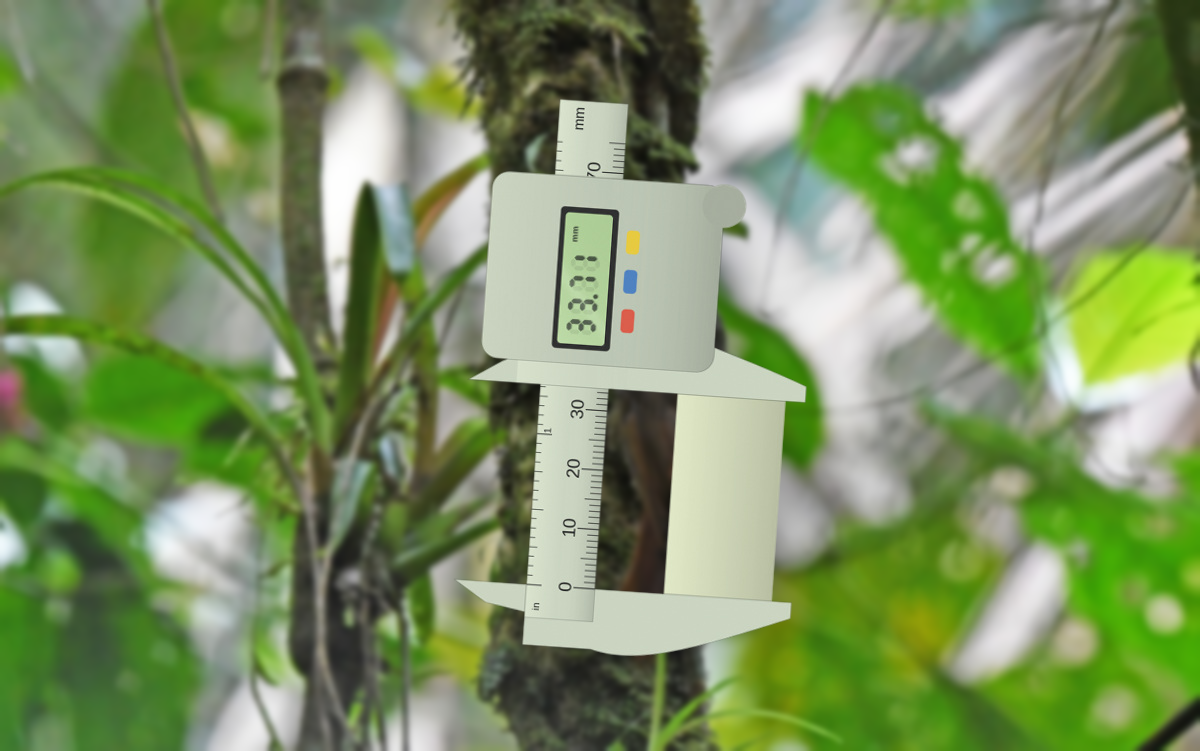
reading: 33.71 mm
